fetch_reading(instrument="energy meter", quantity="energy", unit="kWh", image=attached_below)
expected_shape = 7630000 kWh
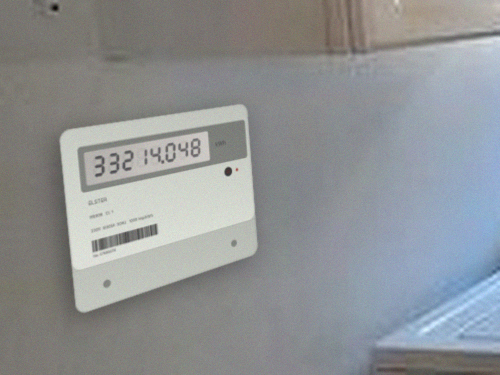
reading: 33214.048 kWh
